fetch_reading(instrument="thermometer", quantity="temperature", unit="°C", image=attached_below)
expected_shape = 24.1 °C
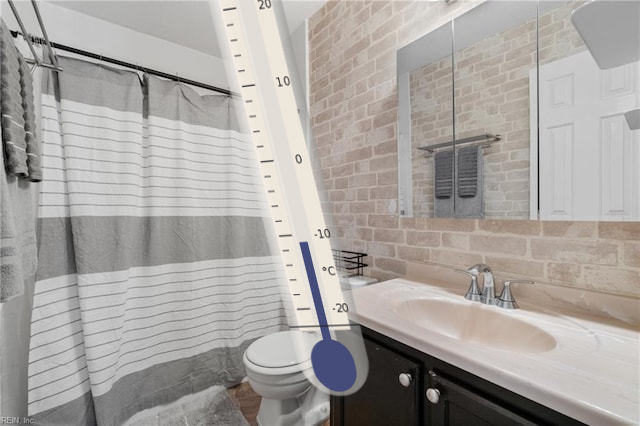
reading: -11 °C
